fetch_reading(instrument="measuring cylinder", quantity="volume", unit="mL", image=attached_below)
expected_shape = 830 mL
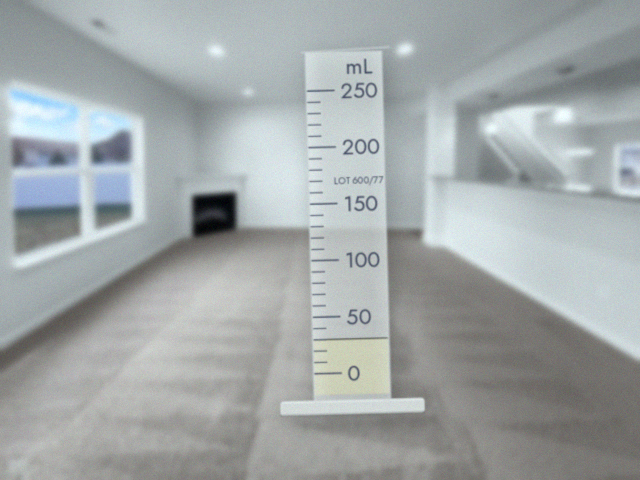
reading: 30 mL
